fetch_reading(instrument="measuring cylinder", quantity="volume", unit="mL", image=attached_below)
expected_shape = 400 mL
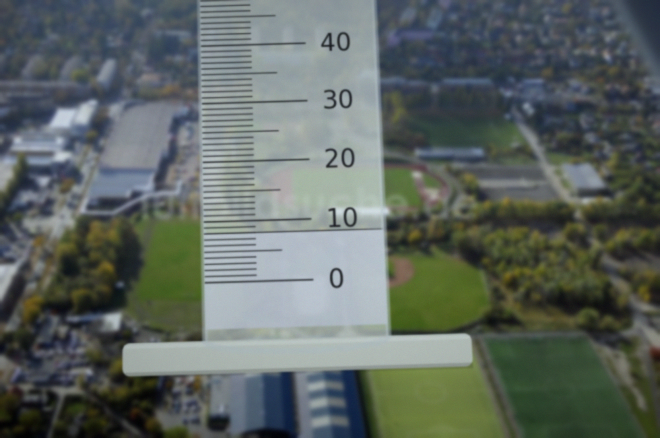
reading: 8 mL
